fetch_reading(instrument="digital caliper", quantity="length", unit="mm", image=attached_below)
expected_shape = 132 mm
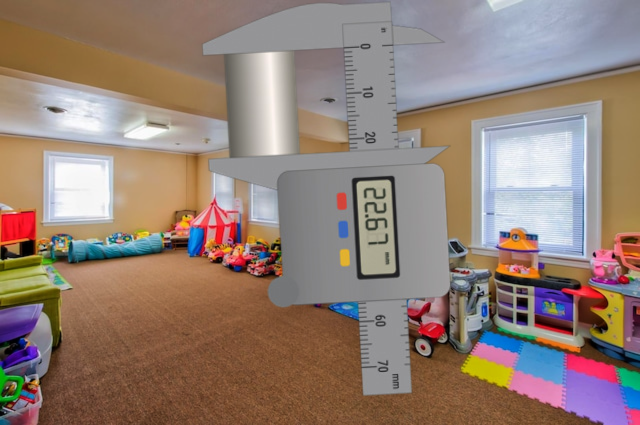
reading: 22.67 mm
